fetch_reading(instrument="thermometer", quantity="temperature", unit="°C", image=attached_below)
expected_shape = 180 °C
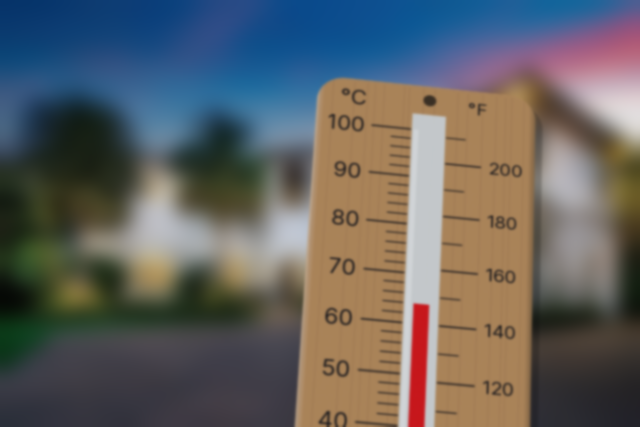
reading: 64 °C
